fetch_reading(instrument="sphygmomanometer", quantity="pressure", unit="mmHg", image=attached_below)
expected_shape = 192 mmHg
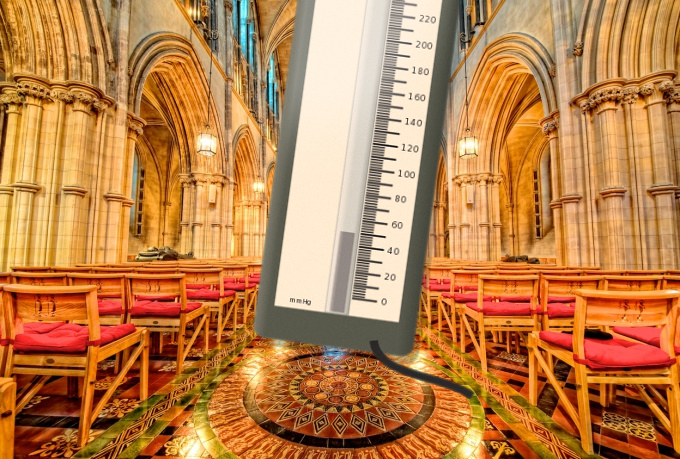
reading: 50 mmHg
